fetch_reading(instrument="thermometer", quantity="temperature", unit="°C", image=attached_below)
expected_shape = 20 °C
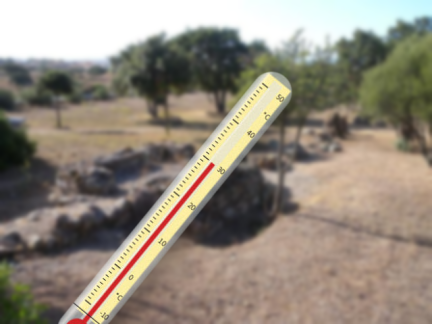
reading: 30 °C
